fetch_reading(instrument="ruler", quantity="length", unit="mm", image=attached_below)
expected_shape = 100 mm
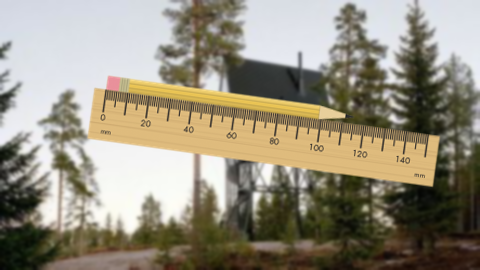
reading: 115 mm
